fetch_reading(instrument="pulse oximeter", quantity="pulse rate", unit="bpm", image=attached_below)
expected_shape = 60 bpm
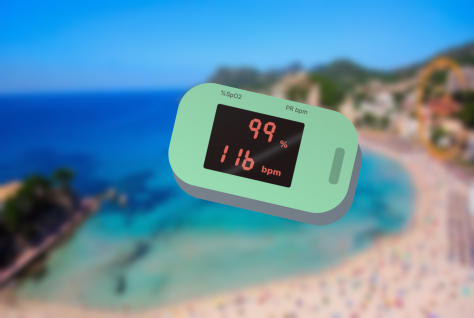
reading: 116 bpm
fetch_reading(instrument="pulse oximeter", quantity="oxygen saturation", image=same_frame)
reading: 99 %
